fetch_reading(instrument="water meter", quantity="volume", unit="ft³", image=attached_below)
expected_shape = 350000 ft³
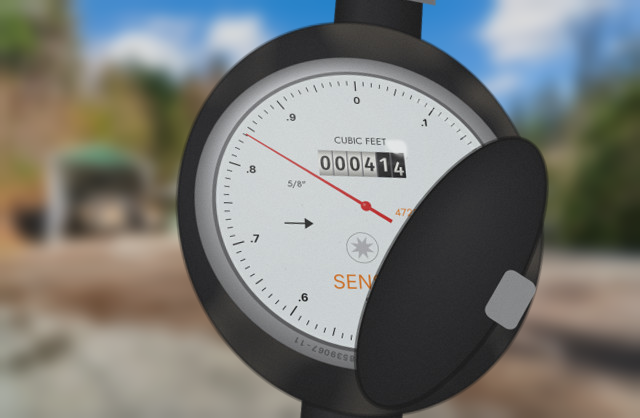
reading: 413.84 ft³
